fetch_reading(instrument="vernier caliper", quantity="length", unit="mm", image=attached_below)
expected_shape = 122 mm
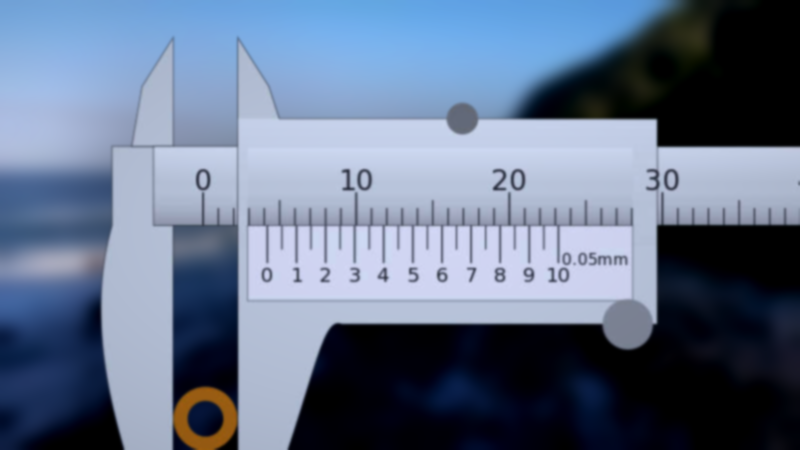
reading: 4.2 mm
